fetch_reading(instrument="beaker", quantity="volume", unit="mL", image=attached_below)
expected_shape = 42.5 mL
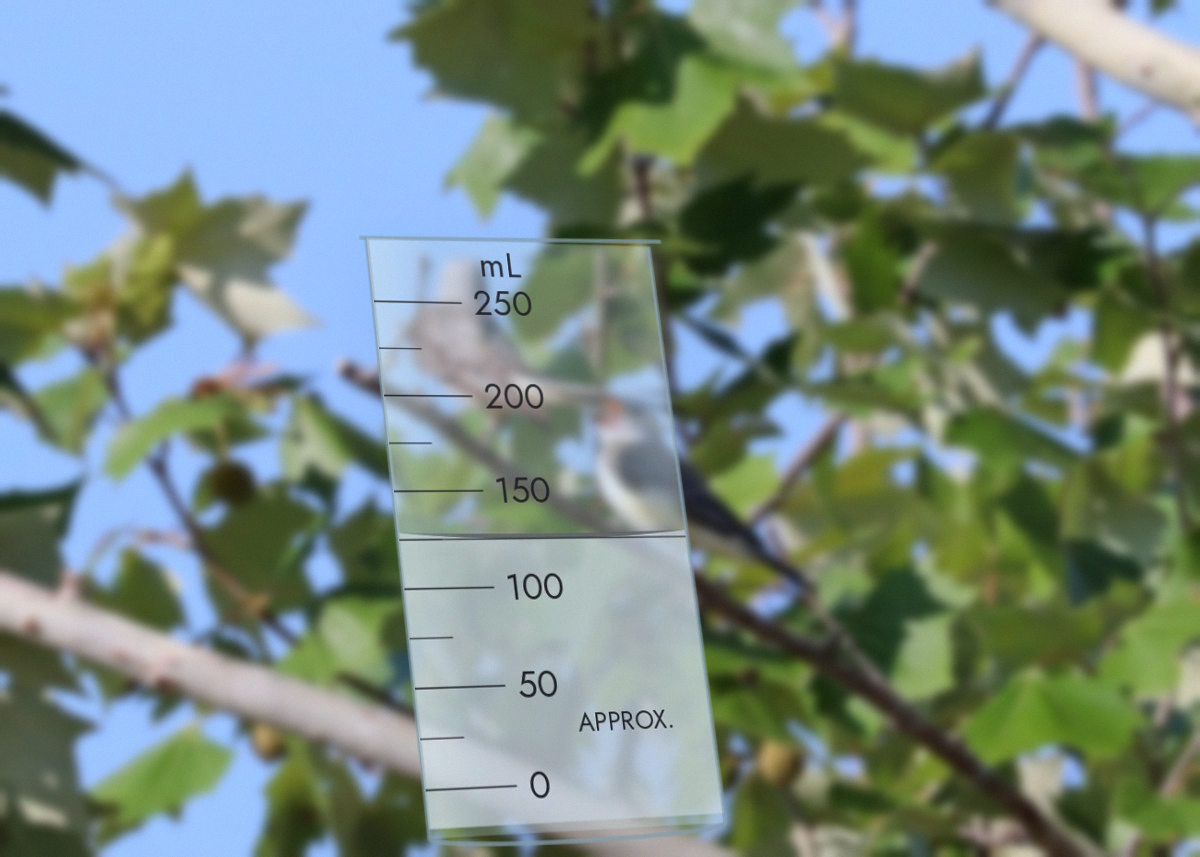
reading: 125 mL
